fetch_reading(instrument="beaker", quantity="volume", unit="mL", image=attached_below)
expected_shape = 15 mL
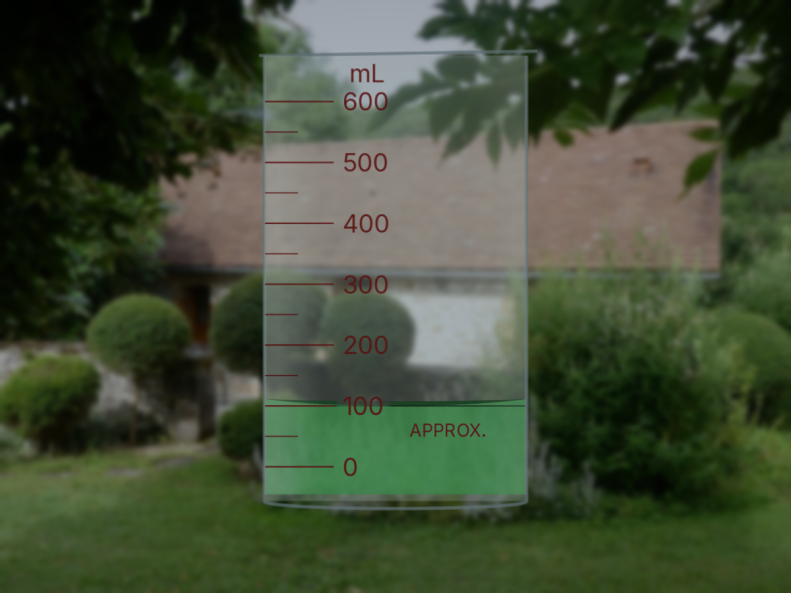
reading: 100 mL
